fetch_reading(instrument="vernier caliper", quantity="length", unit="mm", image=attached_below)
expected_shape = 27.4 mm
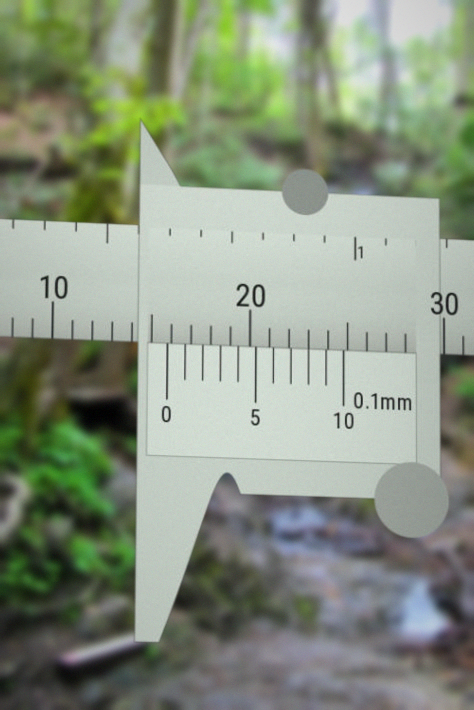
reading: 15.8 mm
